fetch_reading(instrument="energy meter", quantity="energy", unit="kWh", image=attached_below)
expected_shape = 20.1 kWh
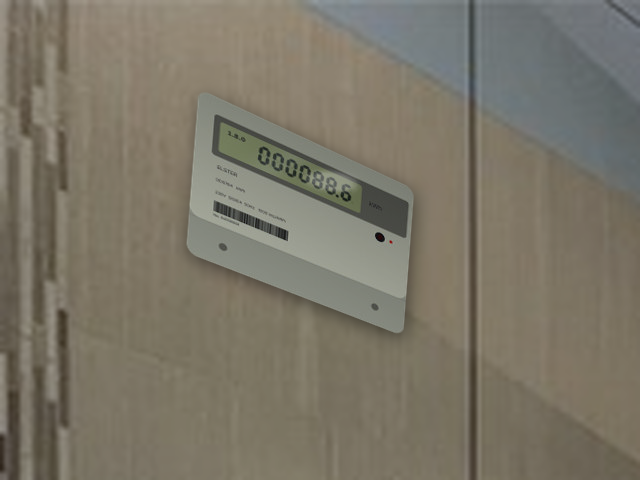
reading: 88.6 kWh
